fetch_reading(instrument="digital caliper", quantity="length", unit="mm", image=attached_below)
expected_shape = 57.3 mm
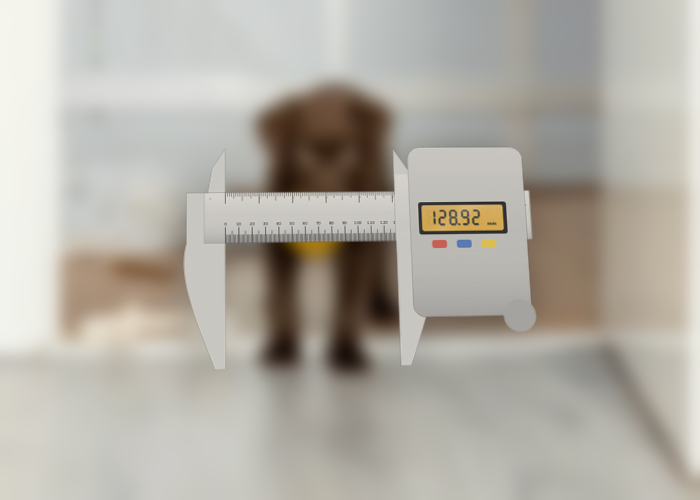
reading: 128.92 mm
